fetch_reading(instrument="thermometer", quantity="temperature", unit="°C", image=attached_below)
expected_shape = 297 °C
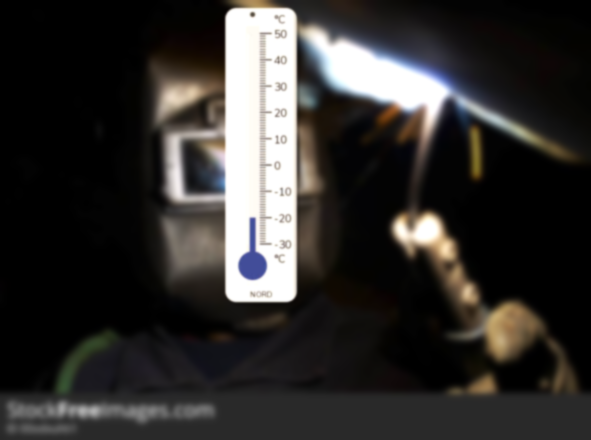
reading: -20 °C
